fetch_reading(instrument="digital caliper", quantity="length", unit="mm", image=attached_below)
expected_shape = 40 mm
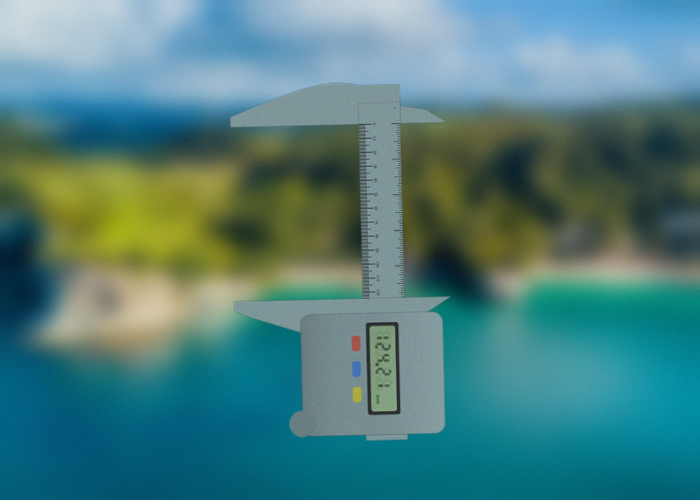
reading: 124.21 mm
